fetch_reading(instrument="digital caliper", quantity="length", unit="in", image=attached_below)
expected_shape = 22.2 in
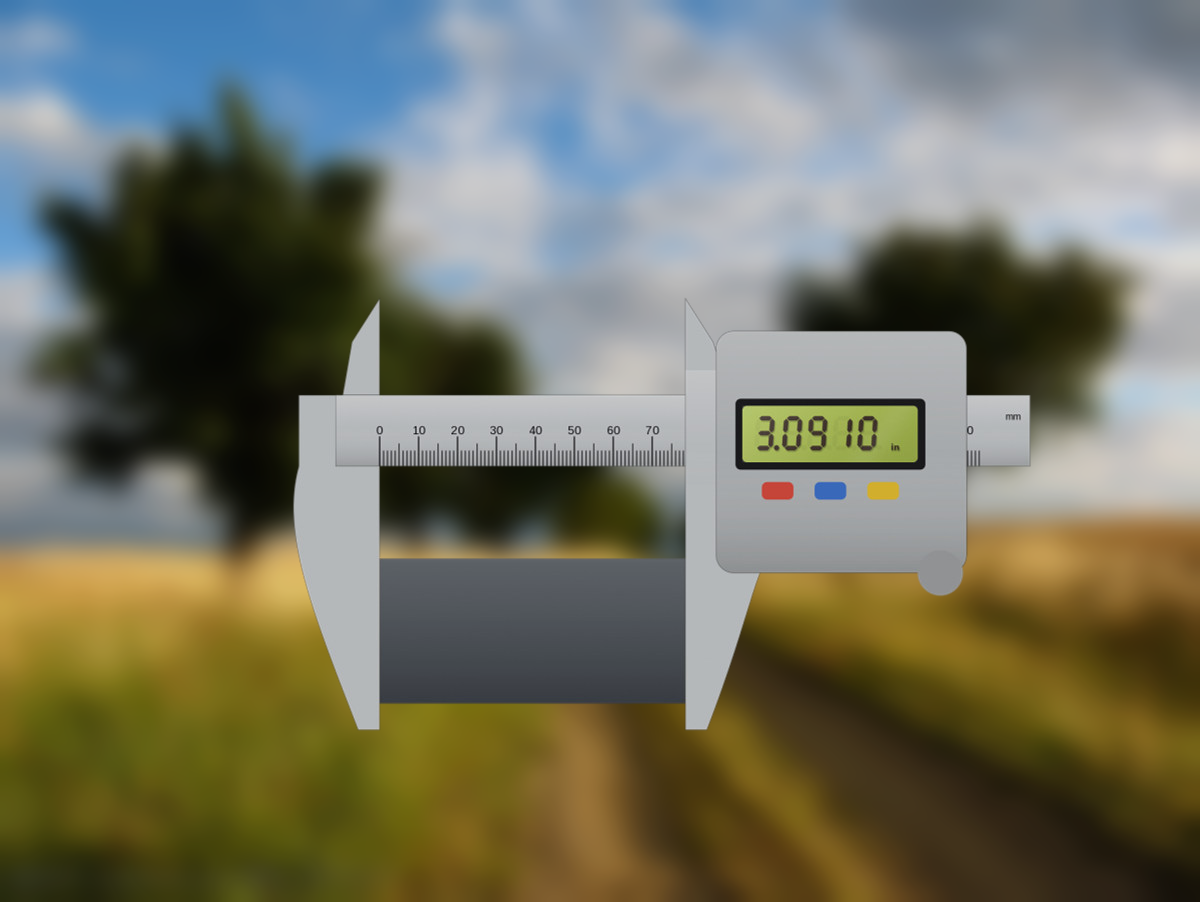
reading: 3.0910 in
